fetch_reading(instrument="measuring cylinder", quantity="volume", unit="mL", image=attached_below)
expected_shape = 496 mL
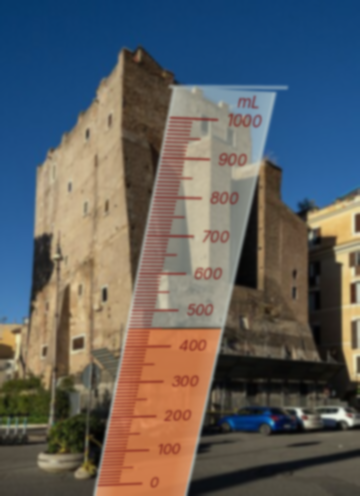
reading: 450 mL
